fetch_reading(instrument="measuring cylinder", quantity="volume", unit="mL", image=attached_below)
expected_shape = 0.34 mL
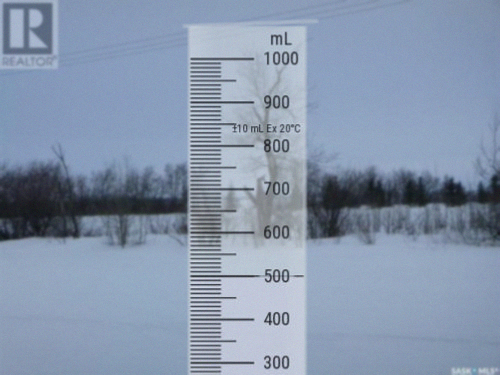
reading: 500 mL
